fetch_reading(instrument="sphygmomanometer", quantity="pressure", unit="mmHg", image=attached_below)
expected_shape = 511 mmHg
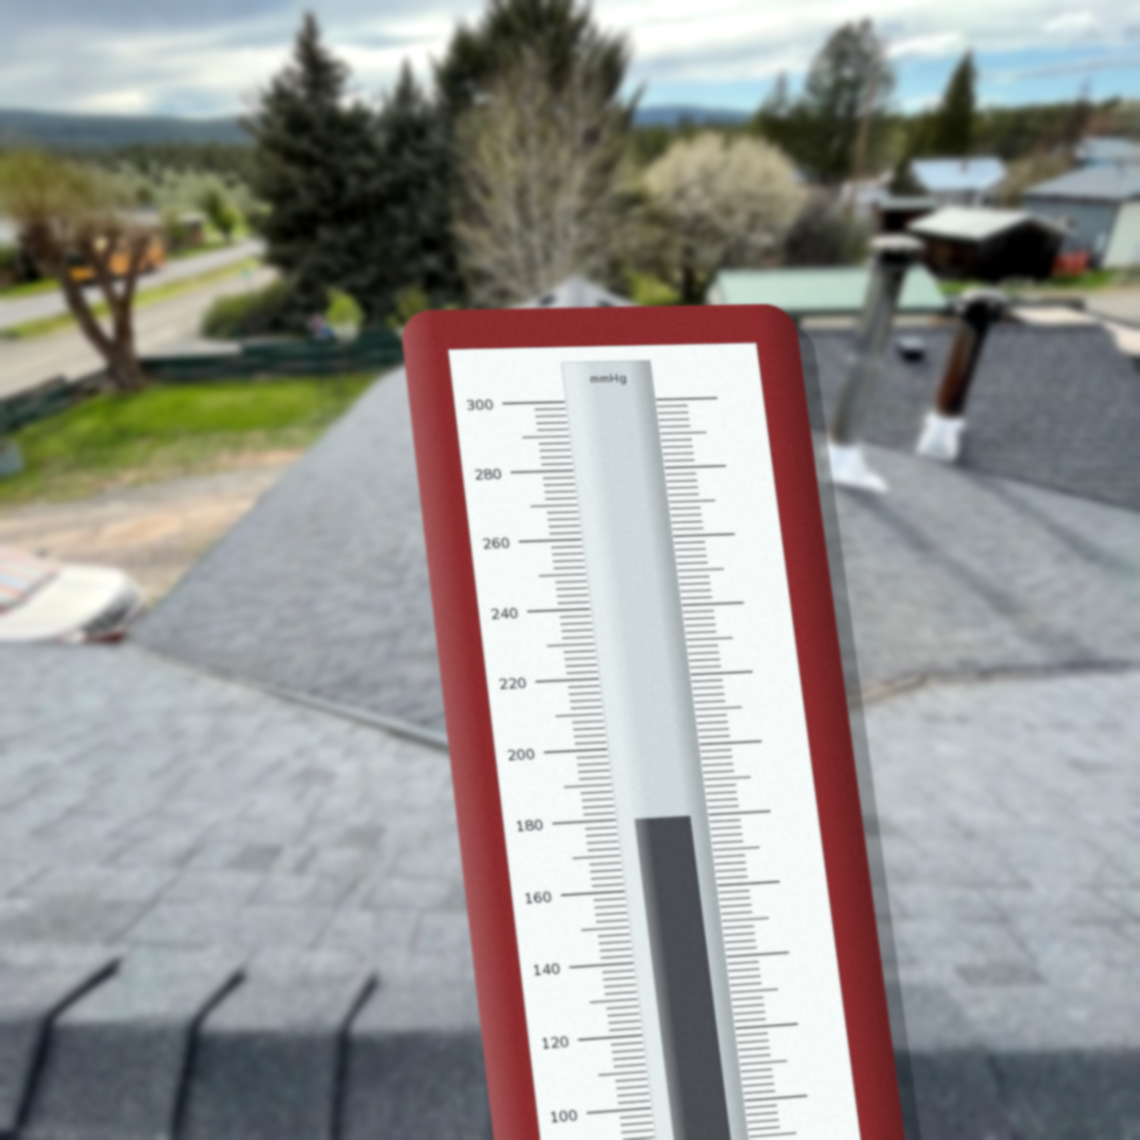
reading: 180 mmHg
